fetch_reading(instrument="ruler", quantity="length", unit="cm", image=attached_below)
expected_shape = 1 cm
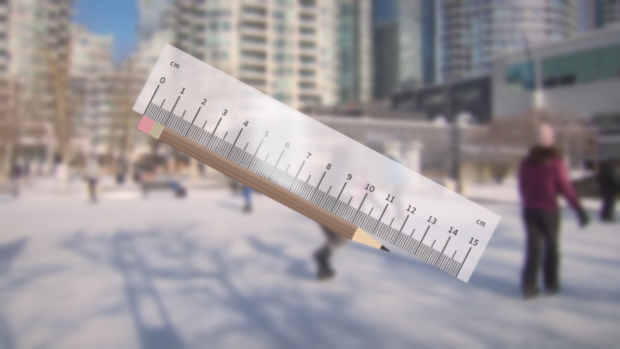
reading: 12 cm
